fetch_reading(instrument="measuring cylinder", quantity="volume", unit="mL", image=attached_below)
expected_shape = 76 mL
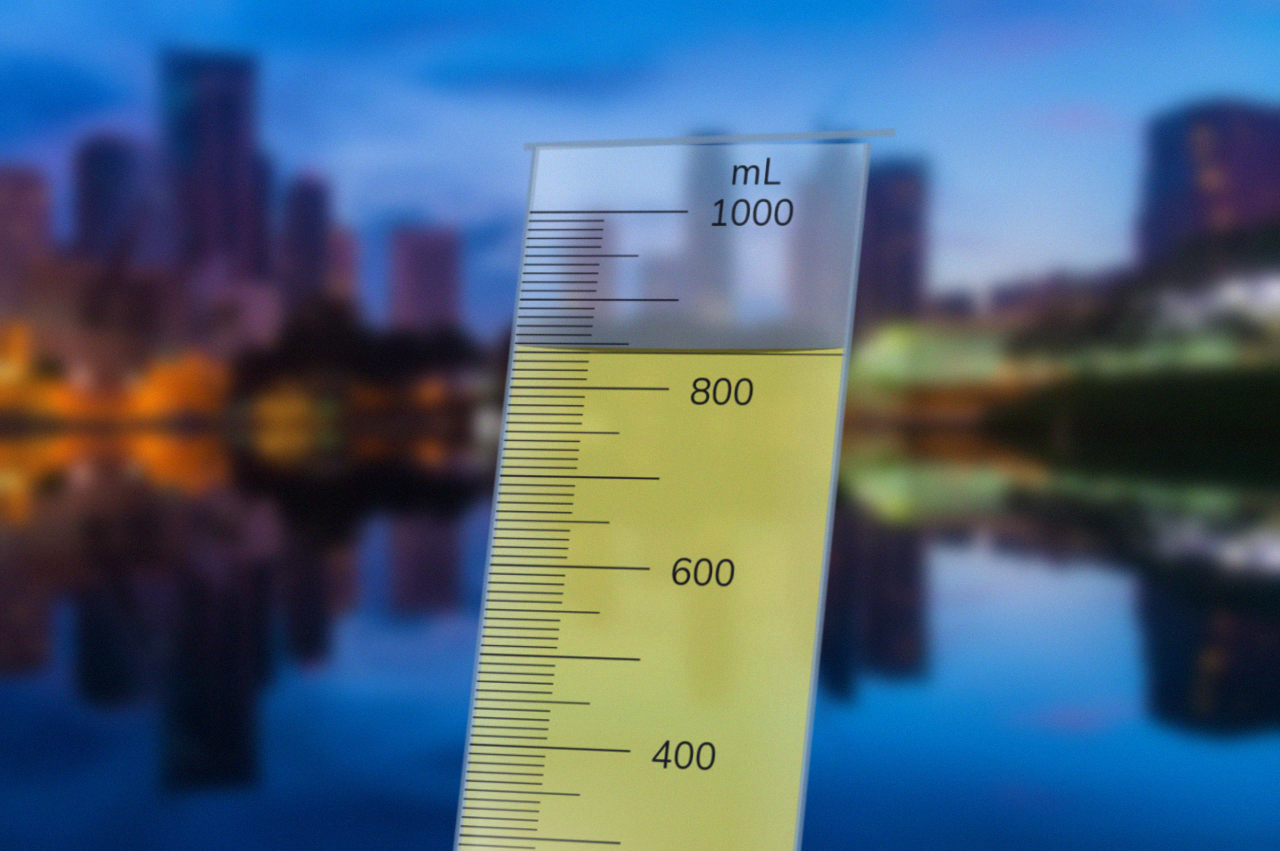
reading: 840 mL
